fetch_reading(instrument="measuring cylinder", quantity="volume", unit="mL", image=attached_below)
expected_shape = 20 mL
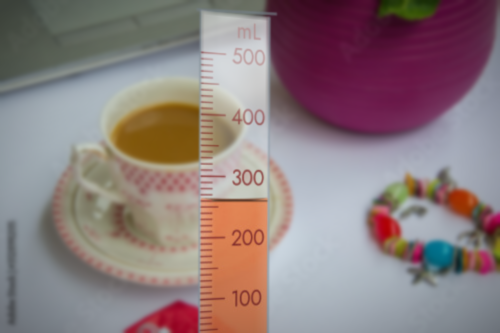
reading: 260 mL
